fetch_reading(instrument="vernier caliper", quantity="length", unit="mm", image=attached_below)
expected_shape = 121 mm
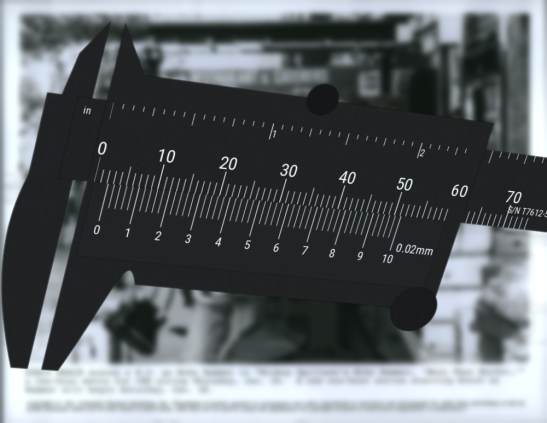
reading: 2.2 mm
